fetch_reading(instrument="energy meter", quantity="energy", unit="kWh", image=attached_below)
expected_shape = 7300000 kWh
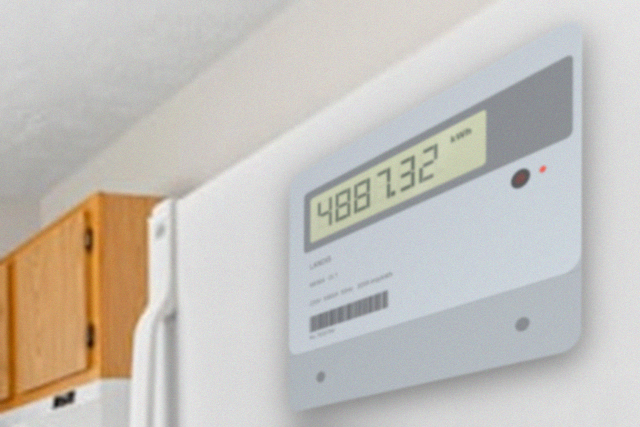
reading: 4887.32 kWh
